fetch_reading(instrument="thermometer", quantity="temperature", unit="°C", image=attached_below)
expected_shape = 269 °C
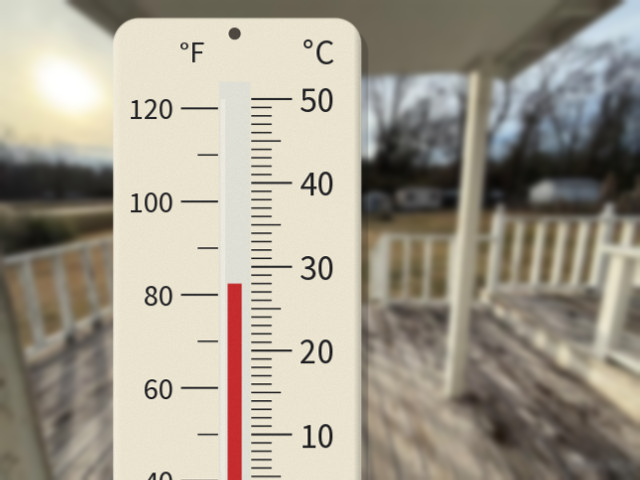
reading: 28 °C
